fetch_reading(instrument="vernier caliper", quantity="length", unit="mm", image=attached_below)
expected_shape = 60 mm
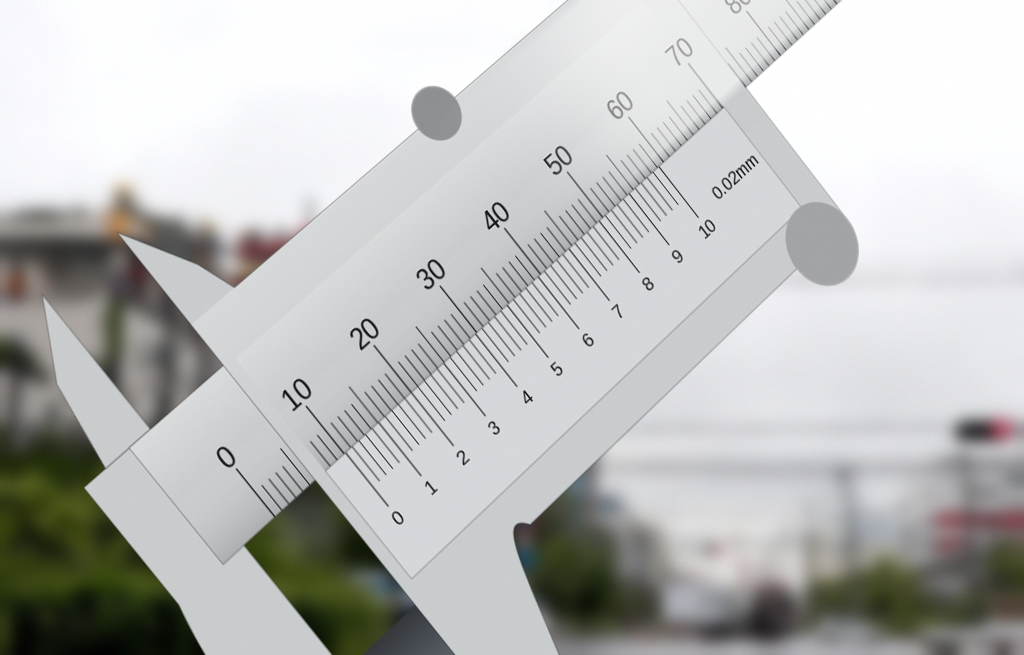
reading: 10.2 mm
